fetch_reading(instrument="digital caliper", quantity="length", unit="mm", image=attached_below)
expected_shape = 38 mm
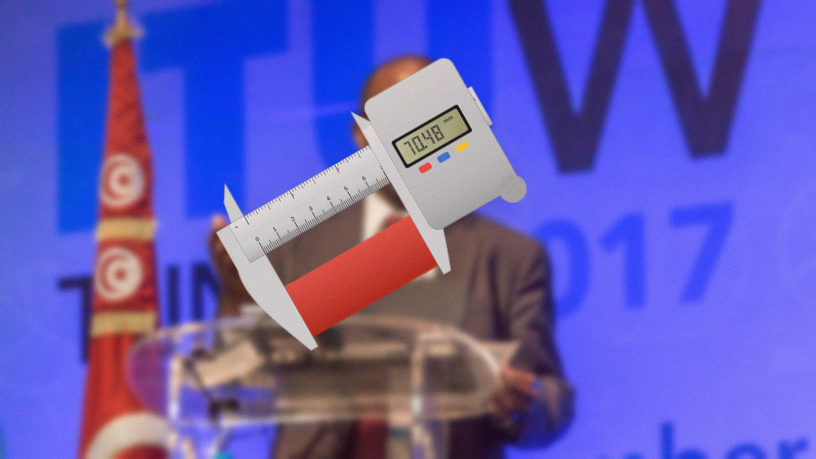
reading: 70.48 mm
